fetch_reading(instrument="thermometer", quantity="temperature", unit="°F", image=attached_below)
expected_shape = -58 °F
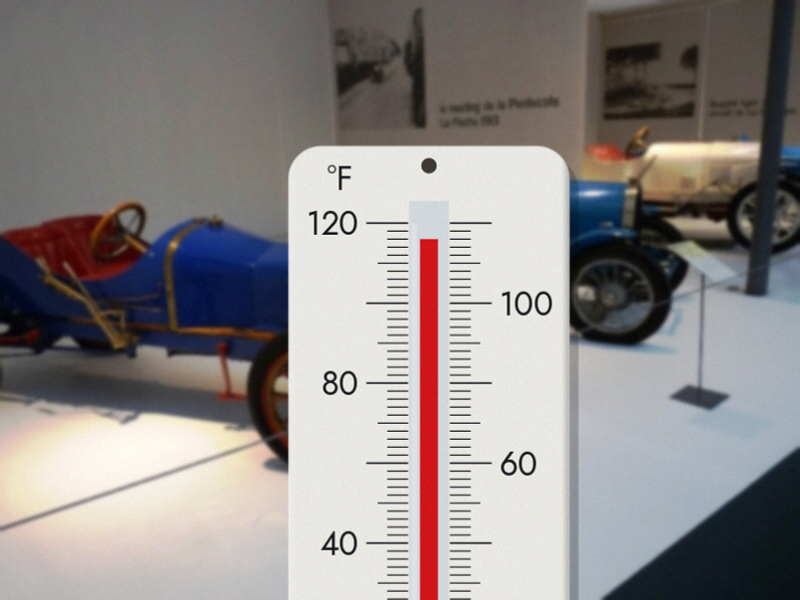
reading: 116 °F
